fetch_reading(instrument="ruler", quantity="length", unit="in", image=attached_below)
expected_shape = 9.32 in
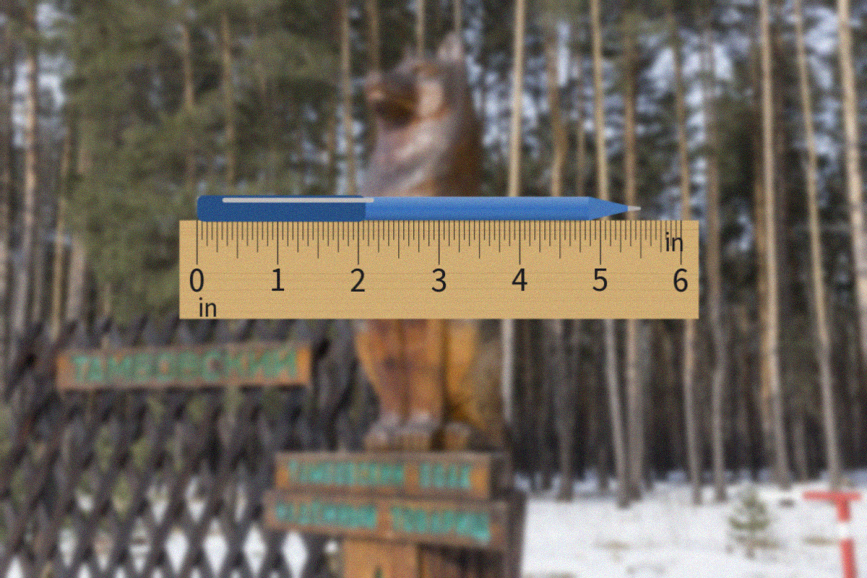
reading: 5.5 in
